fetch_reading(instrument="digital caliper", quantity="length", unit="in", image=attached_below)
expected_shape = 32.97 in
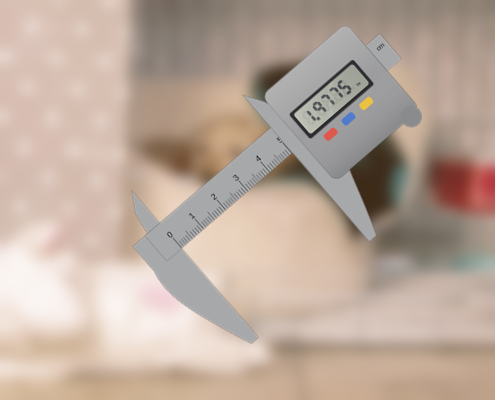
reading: 1.9775 in
